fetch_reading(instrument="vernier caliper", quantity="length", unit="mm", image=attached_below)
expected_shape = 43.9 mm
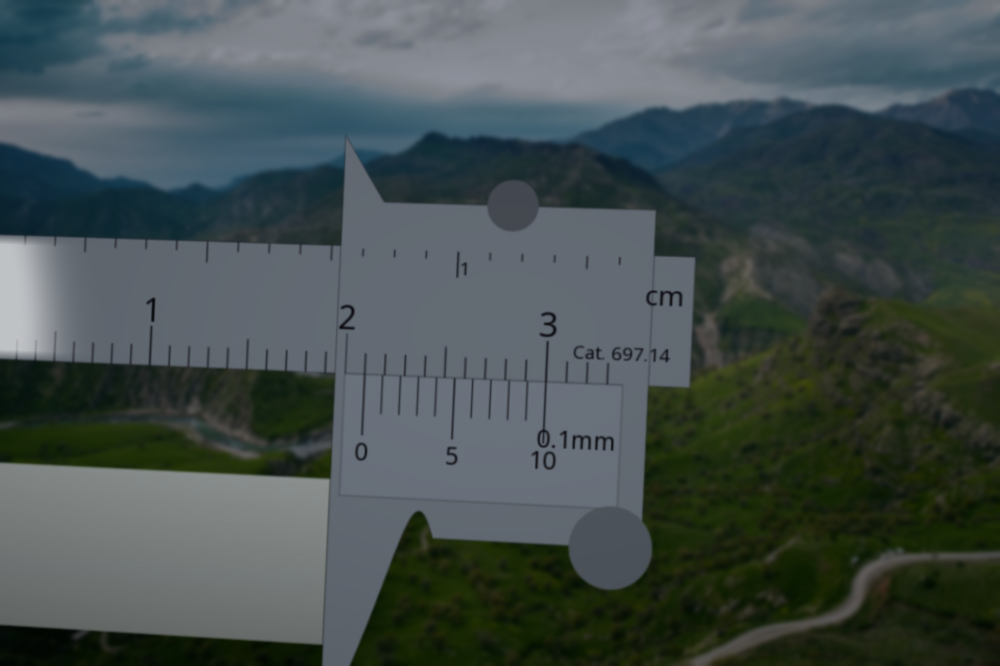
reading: 21.0 mm
